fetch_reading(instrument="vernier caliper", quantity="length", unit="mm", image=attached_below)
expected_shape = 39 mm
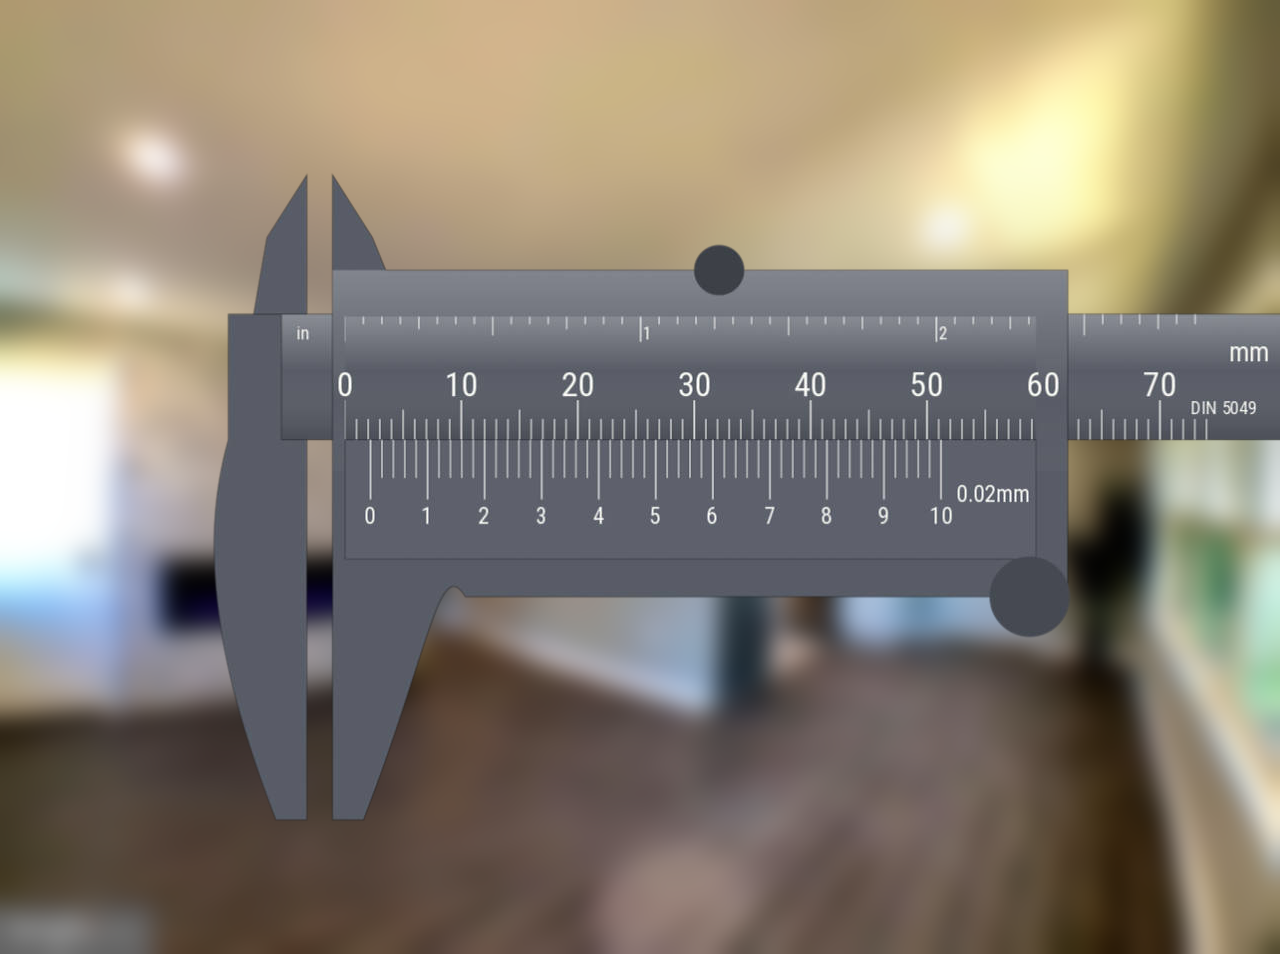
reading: 2.2 mm
